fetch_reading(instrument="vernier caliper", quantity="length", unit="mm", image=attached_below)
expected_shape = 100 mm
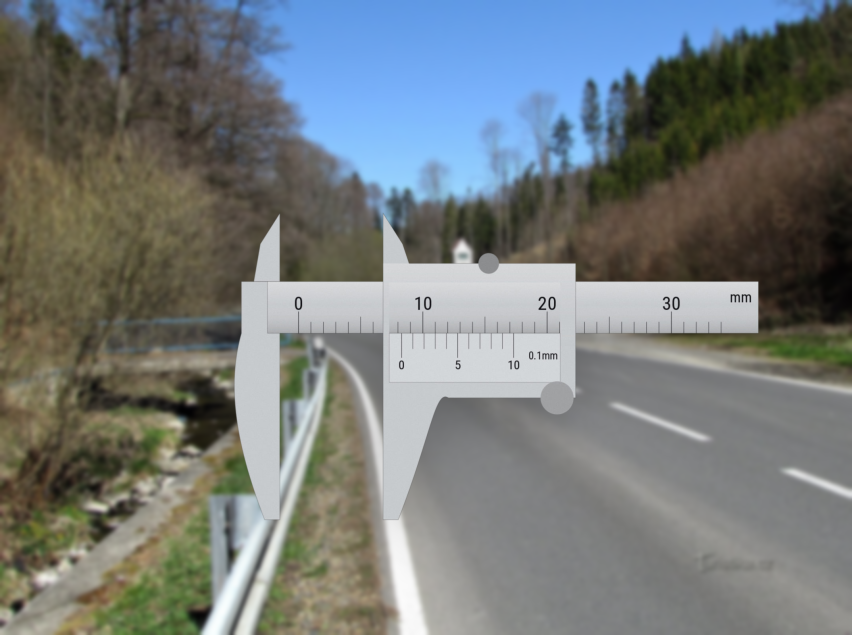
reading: 8.3 mm
